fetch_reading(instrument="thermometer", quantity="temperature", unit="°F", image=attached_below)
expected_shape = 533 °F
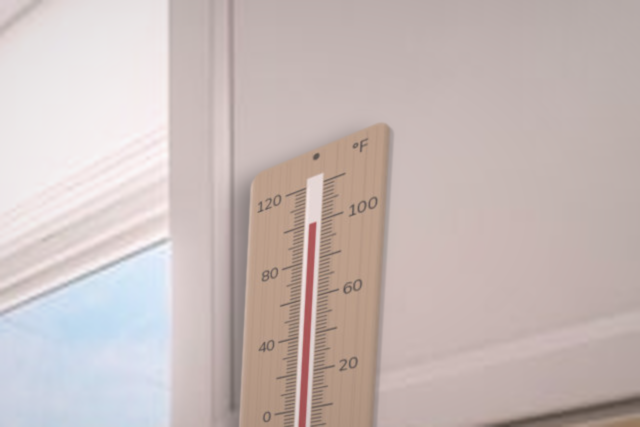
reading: 100 °F
